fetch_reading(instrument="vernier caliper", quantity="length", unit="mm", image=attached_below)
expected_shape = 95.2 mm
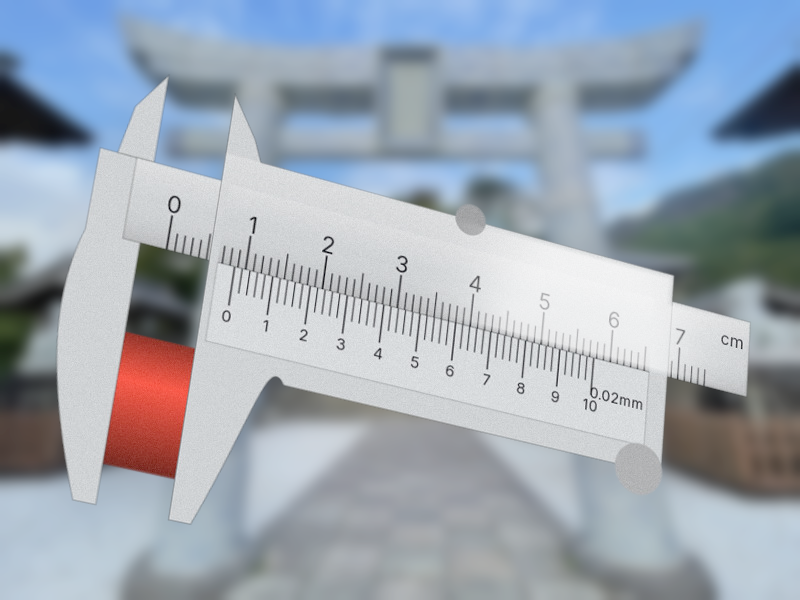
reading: 8.6 mm
